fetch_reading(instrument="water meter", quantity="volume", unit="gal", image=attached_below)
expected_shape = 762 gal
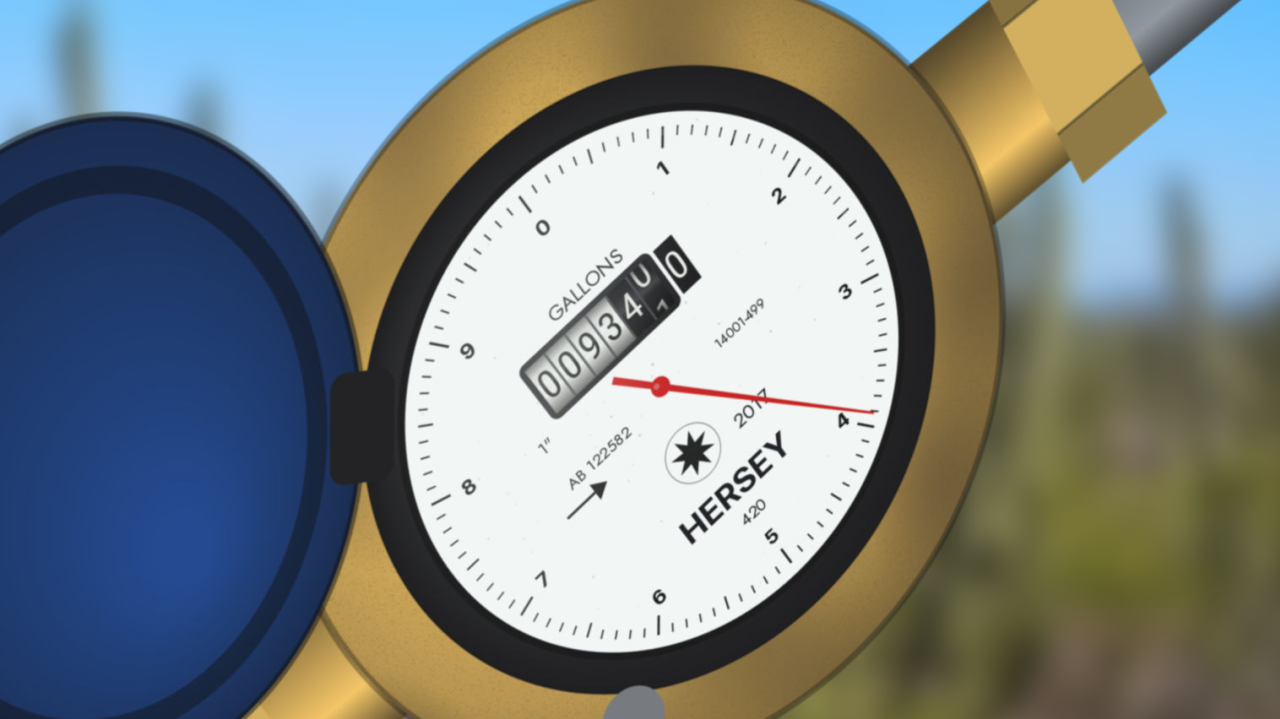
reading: 93403.9 gal
